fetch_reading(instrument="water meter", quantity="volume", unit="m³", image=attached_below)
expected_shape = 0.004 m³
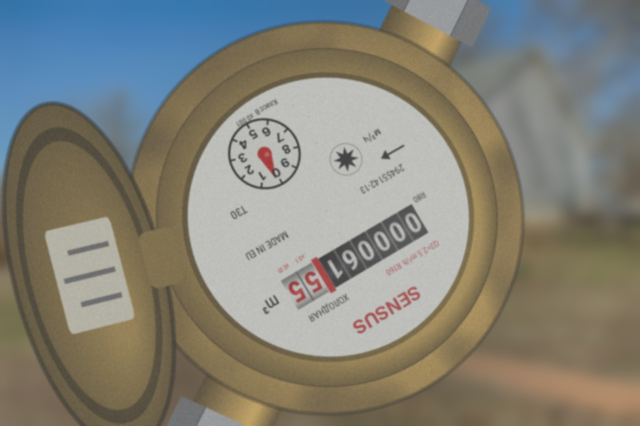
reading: 61.550 m³
